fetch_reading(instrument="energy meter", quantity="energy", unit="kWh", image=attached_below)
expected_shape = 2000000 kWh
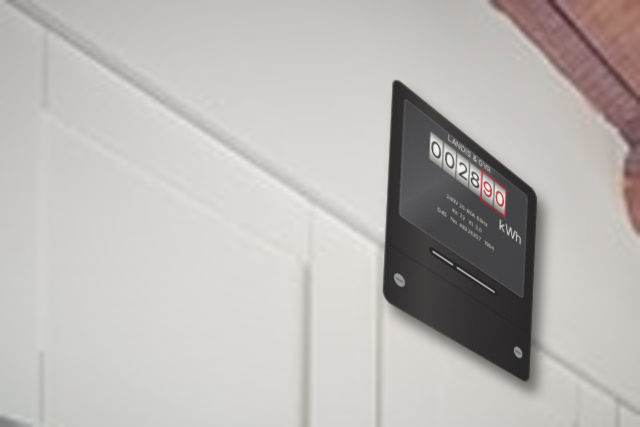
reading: 28.90 kWh
